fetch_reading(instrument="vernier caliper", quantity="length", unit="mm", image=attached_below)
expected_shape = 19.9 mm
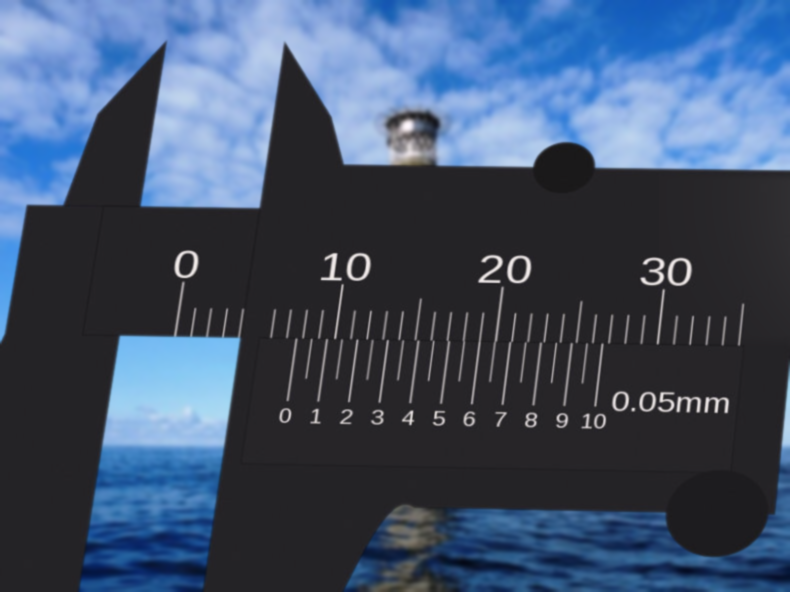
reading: 7.6 mm
